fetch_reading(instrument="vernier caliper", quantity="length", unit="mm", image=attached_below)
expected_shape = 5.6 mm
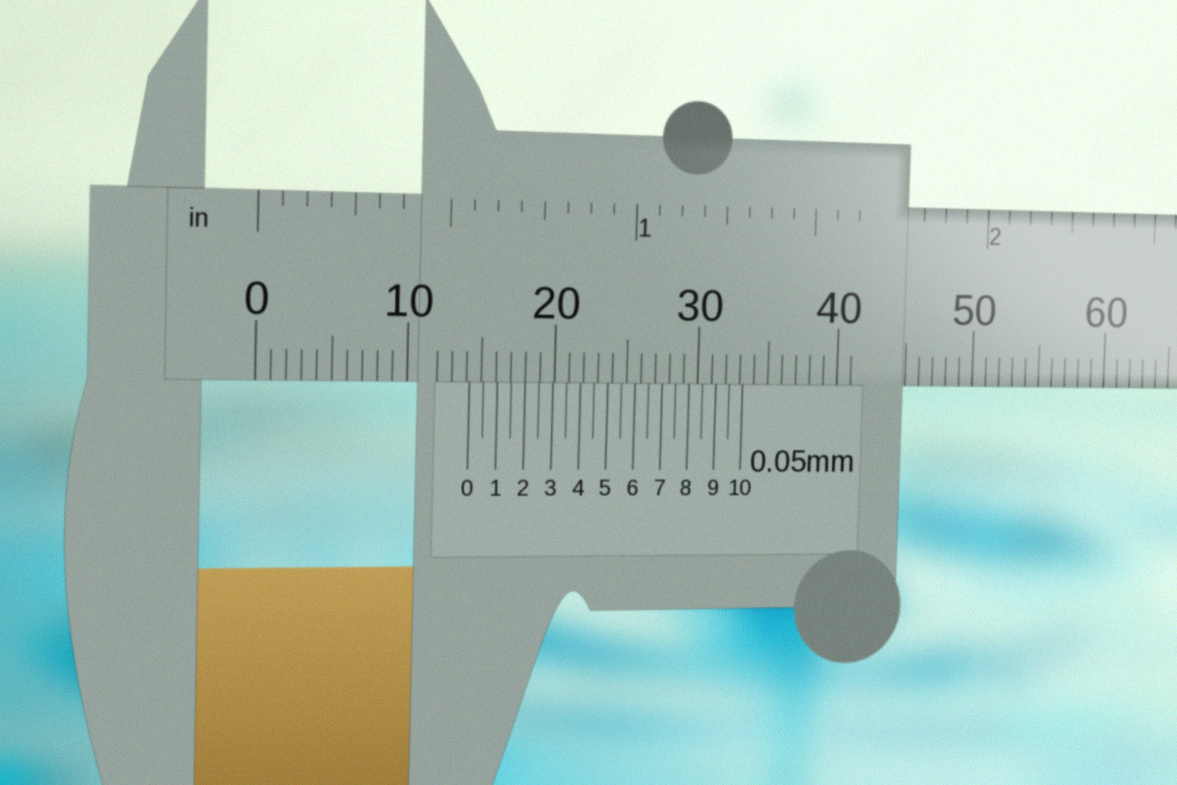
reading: 14.2 mm
